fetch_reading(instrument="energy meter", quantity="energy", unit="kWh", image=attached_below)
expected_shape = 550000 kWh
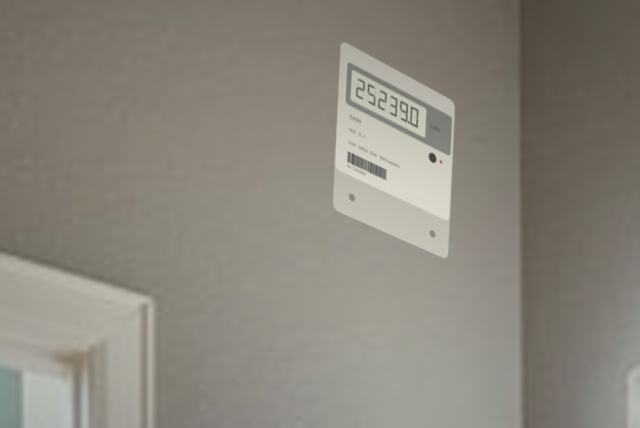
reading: 25239.0 kWh
